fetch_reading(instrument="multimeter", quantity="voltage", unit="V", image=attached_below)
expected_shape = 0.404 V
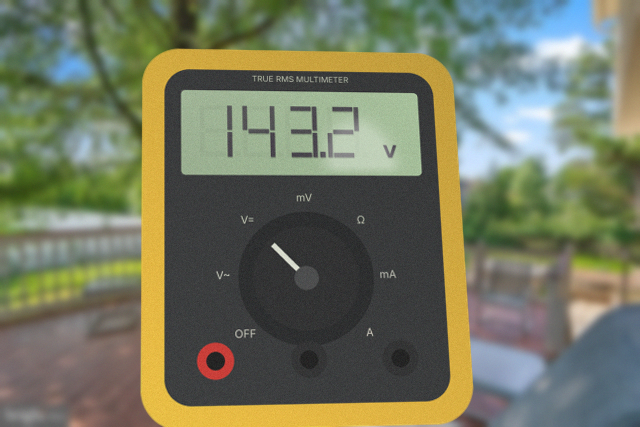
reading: 143.2 V
